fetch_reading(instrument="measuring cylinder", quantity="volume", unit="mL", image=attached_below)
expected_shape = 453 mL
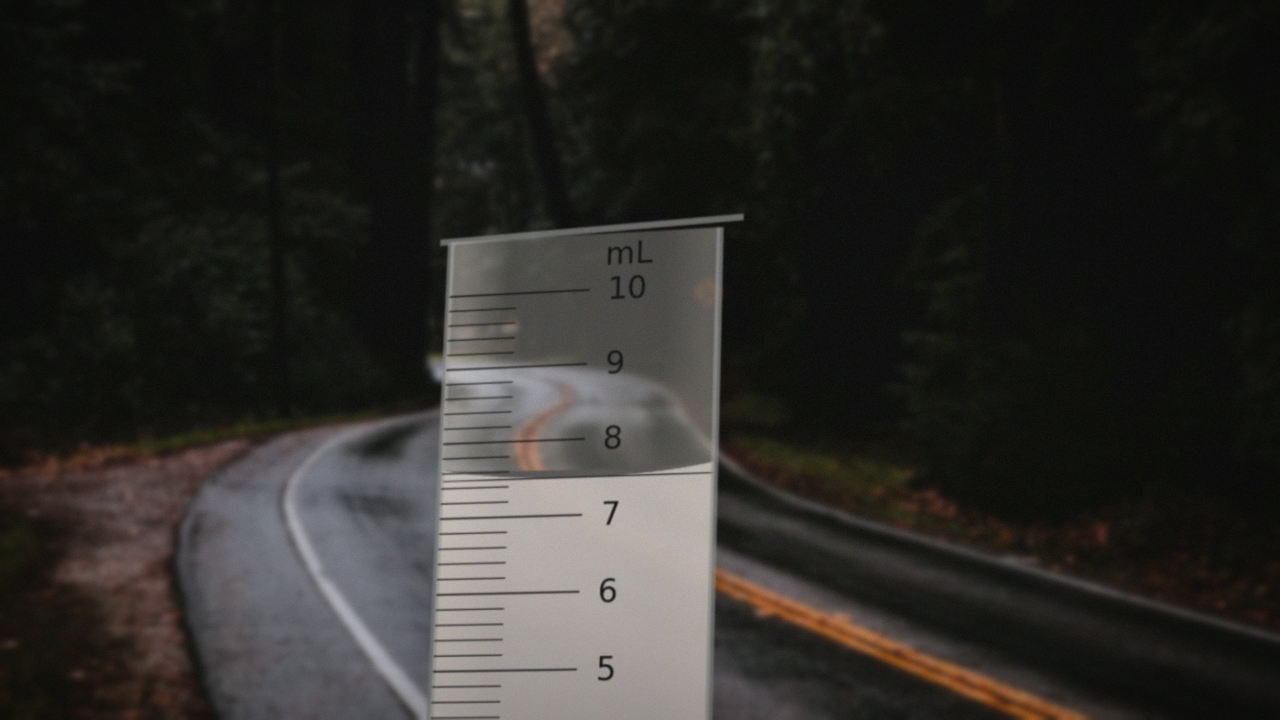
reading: 7.5 mL
